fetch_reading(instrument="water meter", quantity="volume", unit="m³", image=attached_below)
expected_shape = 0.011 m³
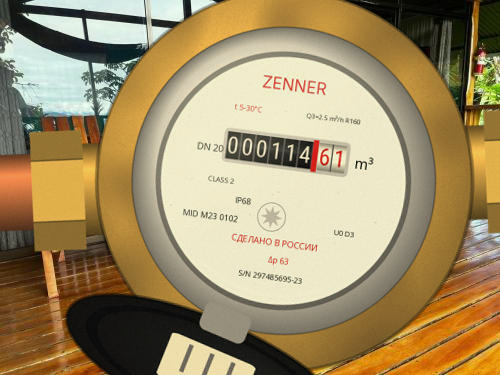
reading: 114.61 m³
